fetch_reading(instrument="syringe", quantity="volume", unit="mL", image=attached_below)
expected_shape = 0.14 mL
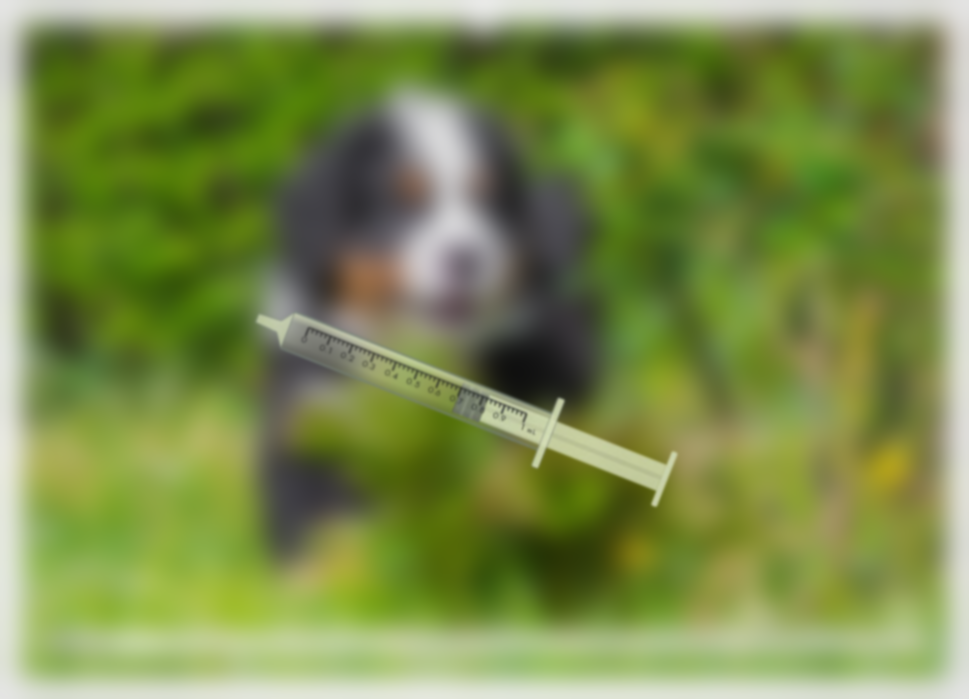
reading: 0.7 mL
